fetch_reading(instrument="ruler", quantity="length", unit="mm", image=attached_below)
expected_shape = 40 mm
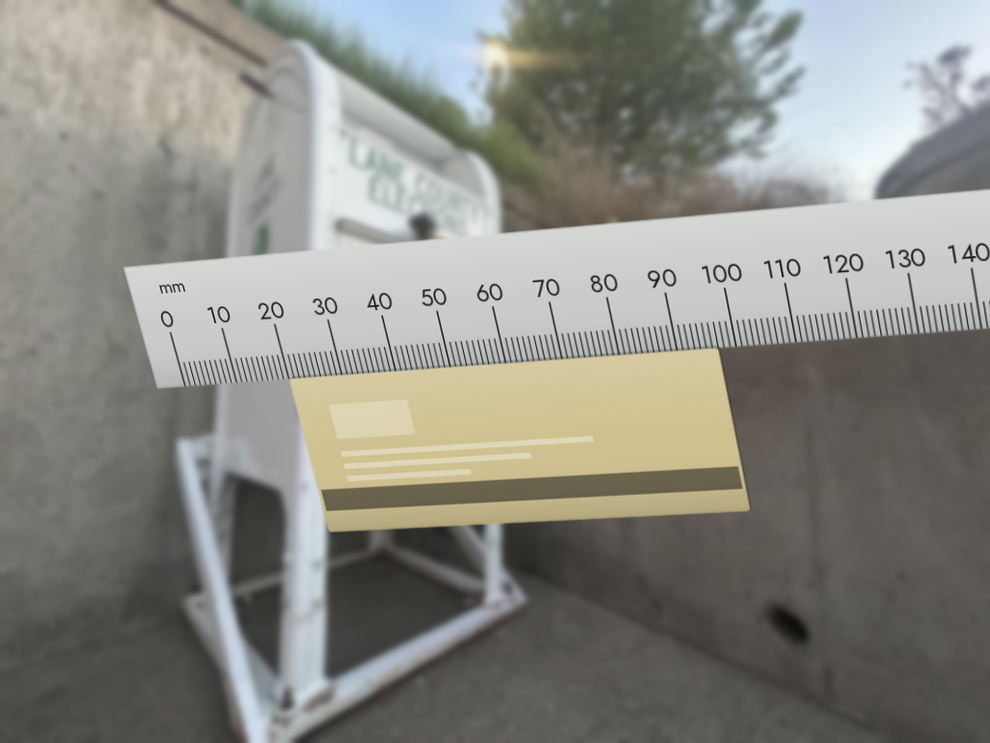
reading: 77 mm
